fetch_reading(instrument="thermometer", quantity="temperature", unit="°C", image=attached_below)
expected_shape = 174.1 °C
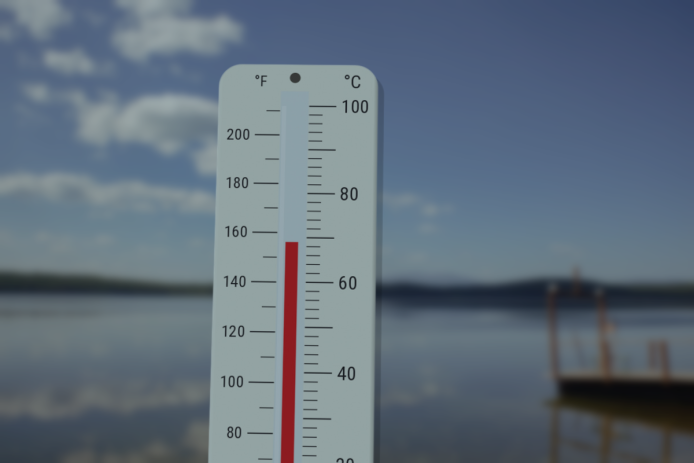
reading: 69 °C
